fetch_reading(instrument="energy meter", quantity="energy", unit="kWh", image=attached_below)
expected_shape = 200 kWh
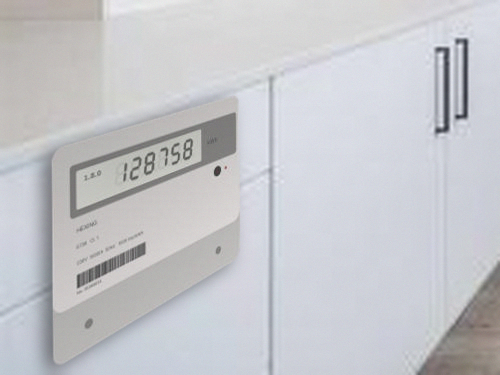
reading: 128758 kWh
